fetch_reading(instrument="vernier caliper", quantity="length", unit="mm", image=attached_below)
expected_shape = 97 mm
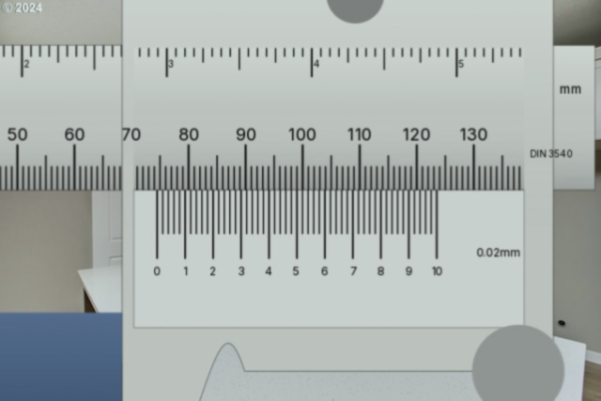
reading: 74.5 mm
